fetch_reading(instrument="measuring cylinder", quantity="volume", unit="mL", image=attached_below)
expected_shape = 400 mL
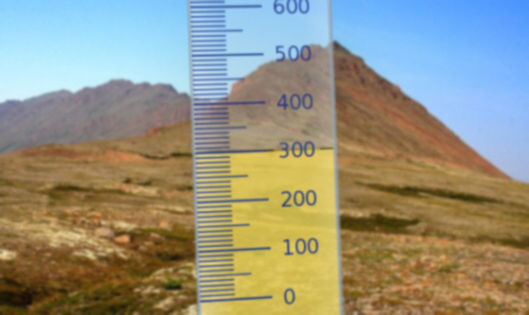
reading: 300 mL
